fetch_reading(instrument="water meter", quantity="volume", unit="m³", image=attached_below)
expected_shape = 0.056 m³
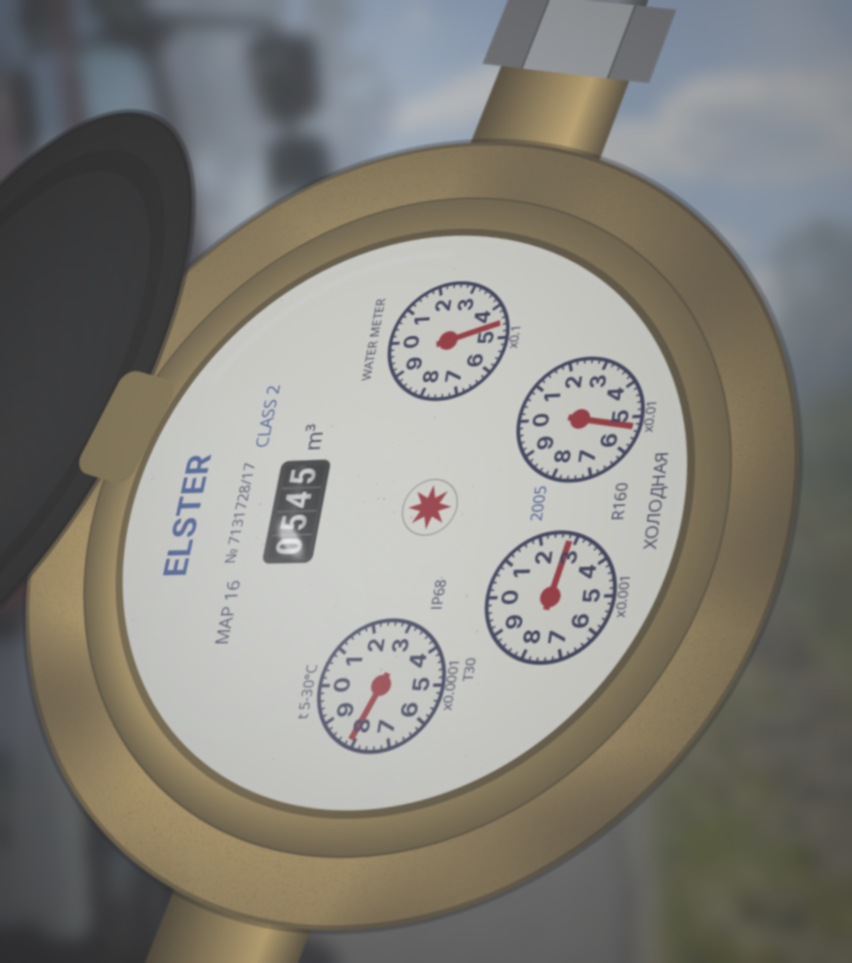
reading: 545.4528 m³
